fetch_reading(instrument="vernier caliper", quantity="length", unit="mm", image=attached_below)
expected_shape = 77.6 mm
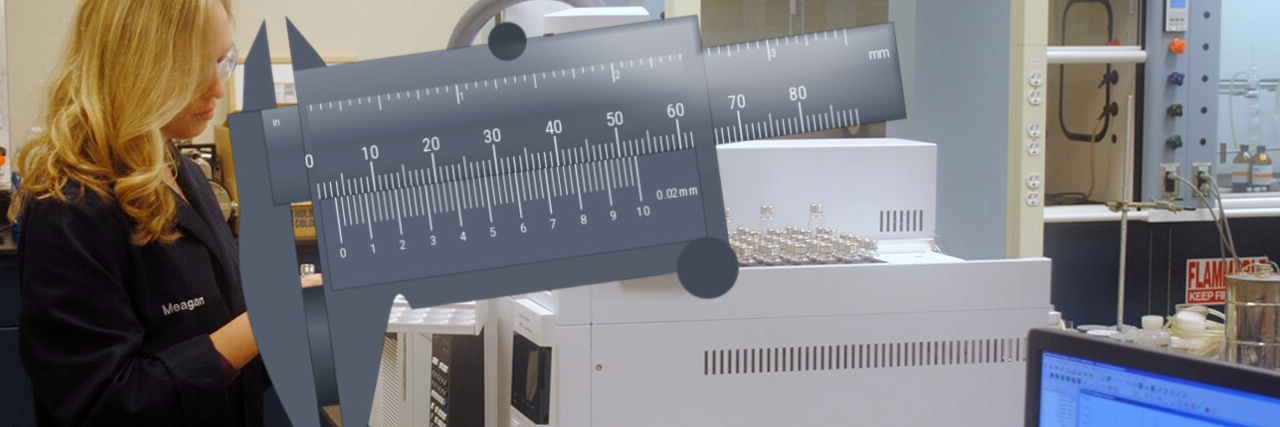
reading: 3.5 mm
